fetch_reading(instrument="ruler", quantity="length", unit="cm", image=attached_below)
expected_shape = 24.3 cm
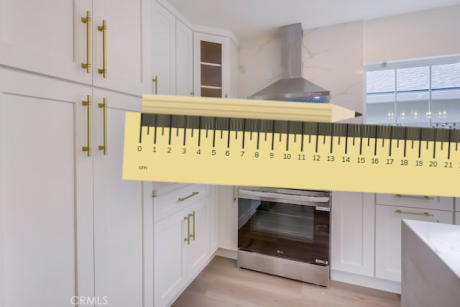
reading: 15 cm
